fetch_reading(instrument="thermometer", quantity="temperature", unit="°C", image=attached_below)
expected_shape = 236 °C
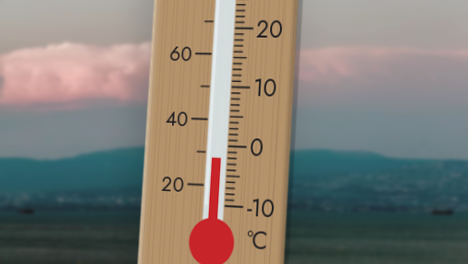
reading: -2 °C
